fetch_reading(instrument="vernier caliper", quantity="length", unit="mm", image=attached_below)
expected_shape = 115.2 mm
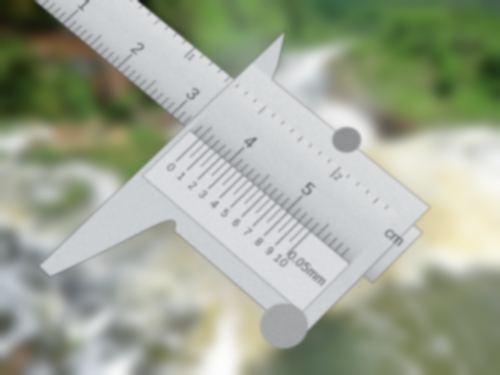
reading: 35.0 mm
